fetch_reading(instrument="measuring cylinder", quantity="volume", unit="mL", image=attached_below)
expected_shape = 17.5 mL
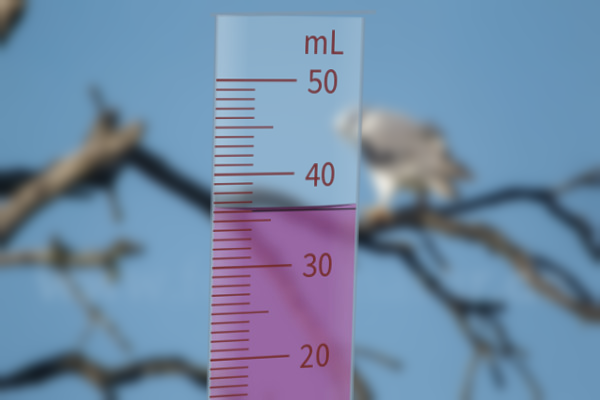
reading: 36 mL
